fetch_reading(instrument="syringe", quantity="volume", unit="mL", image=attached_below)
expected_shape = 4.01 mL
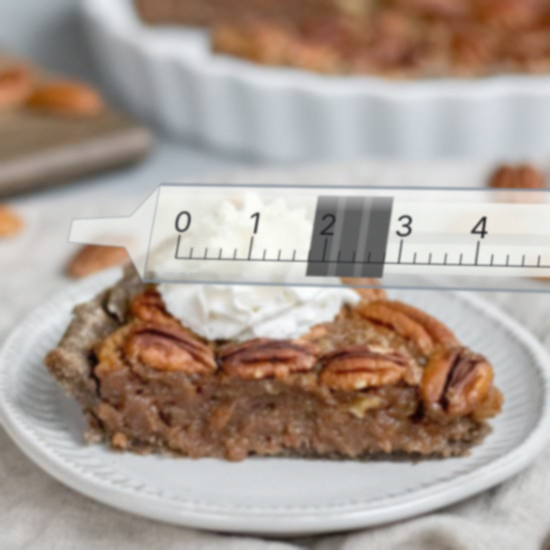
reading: 1.8 mL
